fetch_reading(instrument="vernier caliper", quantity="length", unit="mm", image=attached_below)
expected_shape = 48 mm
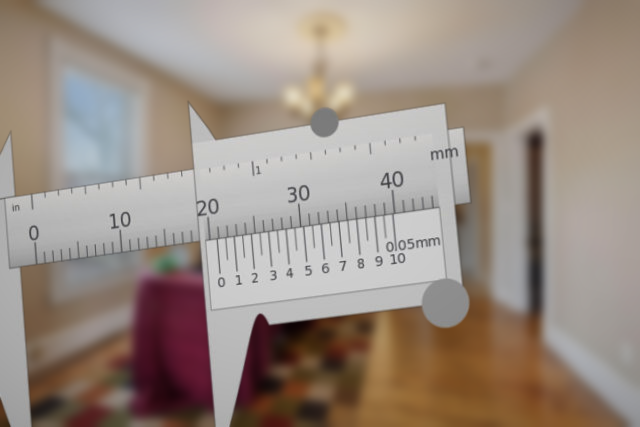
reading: 20.8 mm
